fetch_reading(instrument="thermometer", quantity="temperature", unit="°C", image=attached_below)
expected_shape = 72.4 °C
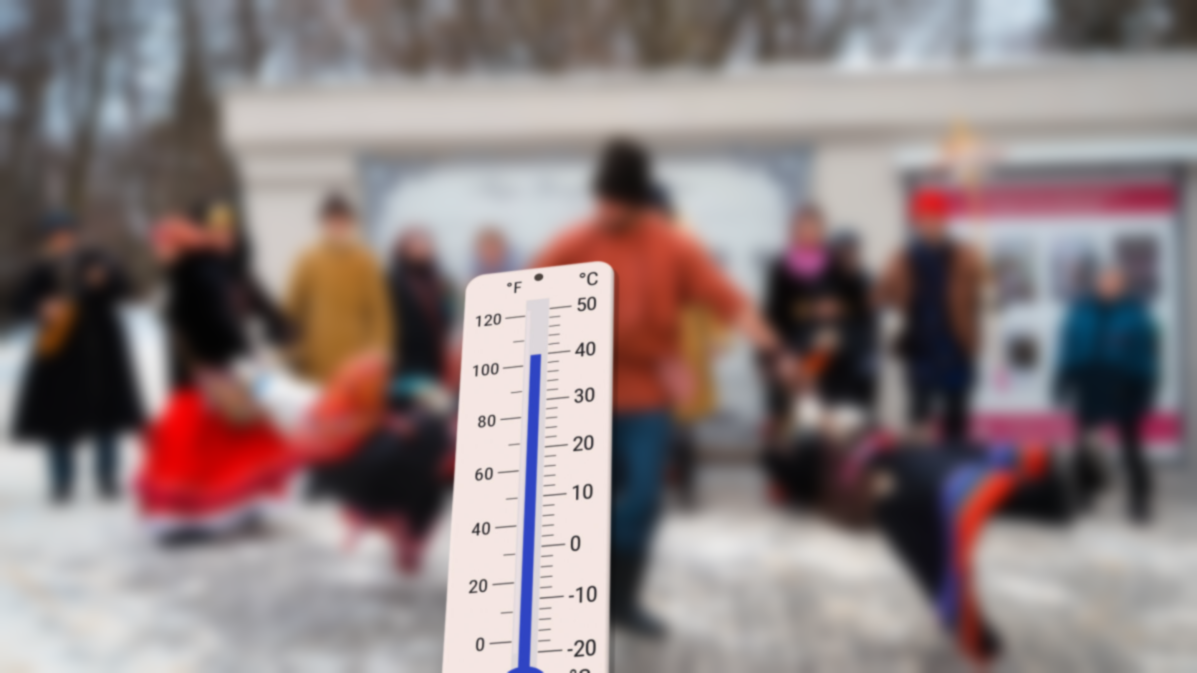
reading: 40 °C
